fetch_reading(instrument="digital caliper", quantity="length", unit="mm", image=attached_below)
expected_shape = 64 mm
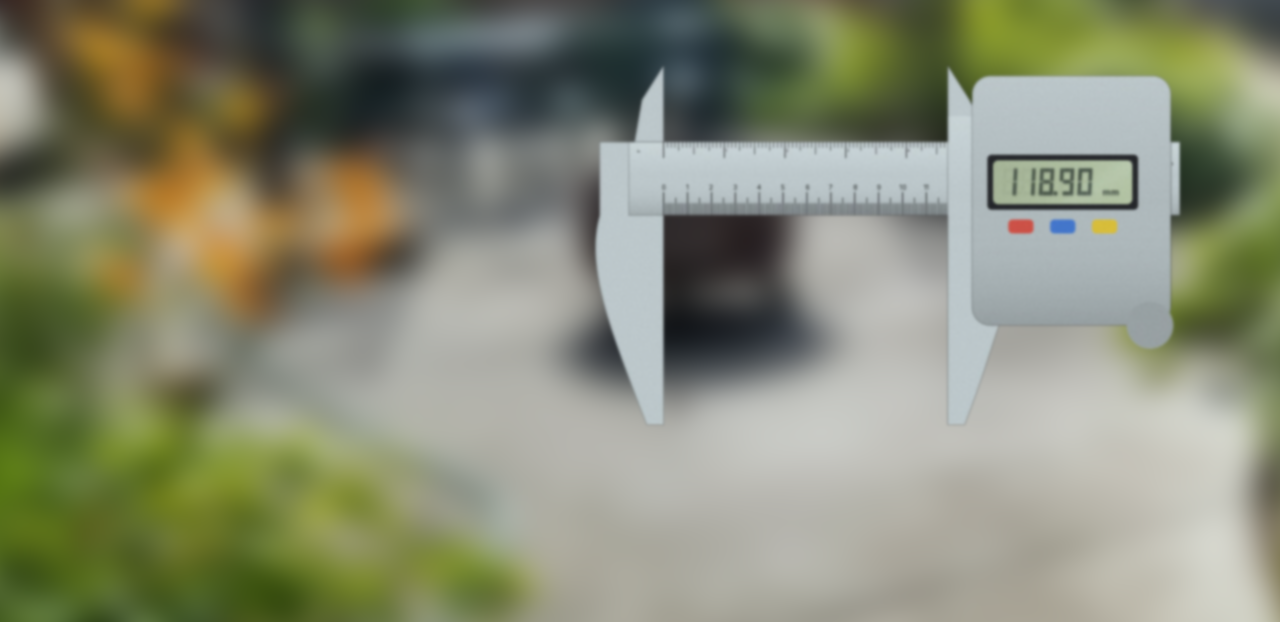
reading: 118.90 mm
